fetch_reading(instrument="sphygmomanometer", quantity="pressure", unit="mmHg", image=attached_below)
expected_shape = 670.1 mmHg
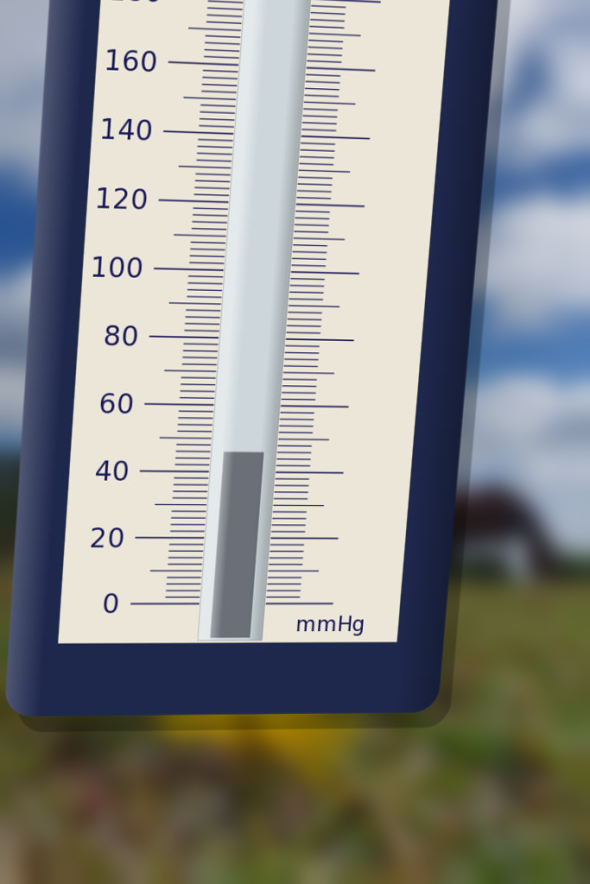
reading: 46 mmHg
